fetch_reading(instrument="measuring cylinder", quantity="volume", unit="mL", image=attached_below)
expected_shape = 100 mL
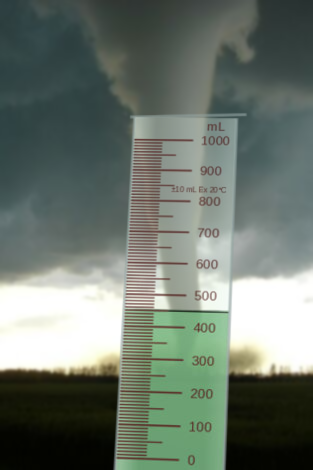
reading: 450 mL
